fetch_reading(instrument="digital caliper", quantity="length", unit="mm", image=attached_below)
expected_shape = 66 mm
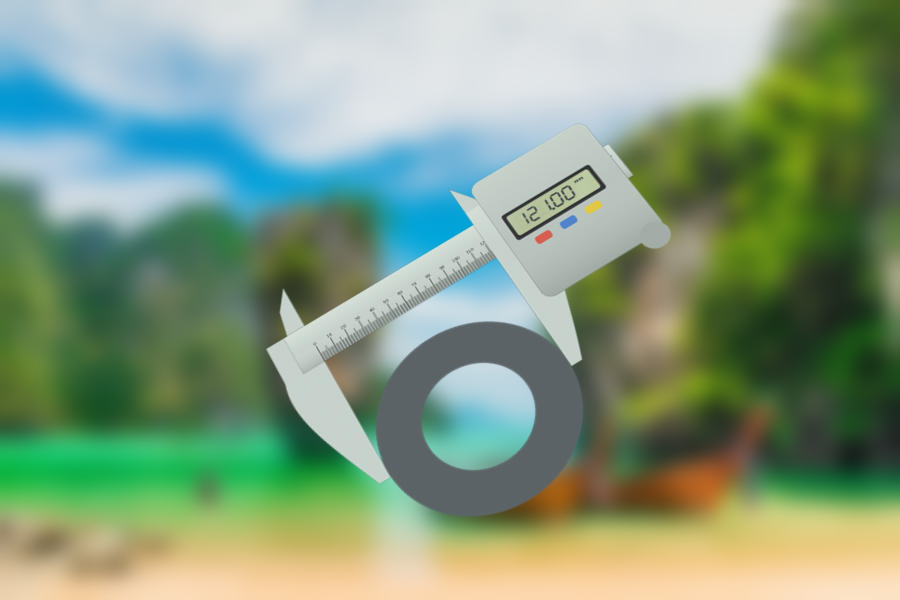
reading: 121.00 mm
